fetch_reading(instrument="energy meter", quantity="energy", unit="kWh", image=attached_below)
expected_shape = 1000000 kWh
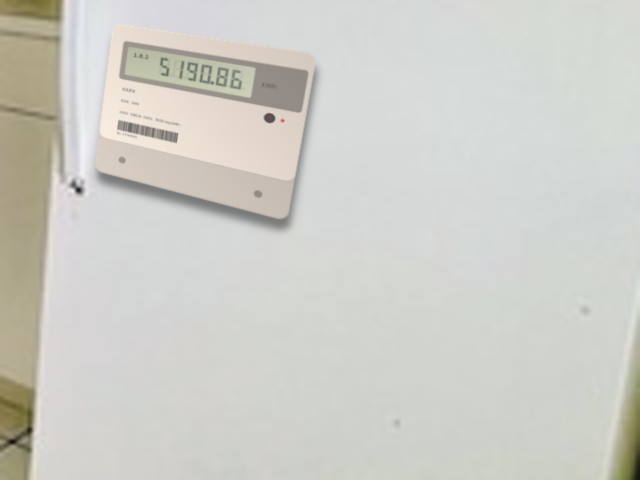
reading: 5190.86 kWh
